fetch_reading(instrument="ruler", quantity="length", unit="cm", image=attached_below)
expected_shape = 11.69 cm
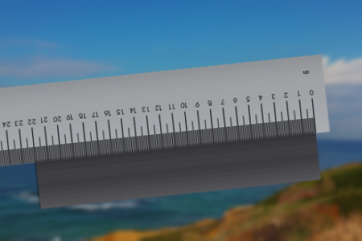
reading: 22 cm
